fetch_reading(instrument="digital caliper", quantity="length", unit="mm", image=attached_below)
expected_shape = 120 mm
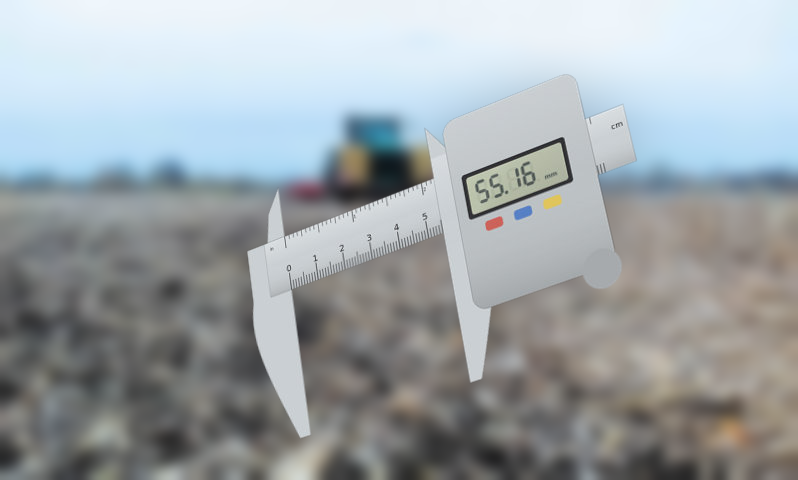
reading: 55.16 mm
